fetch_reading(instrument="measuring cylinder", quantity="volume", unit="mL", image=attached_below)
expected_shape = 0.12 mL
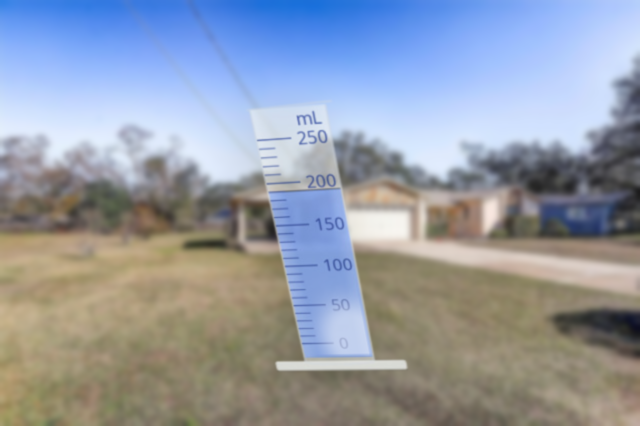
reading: 190 mL
